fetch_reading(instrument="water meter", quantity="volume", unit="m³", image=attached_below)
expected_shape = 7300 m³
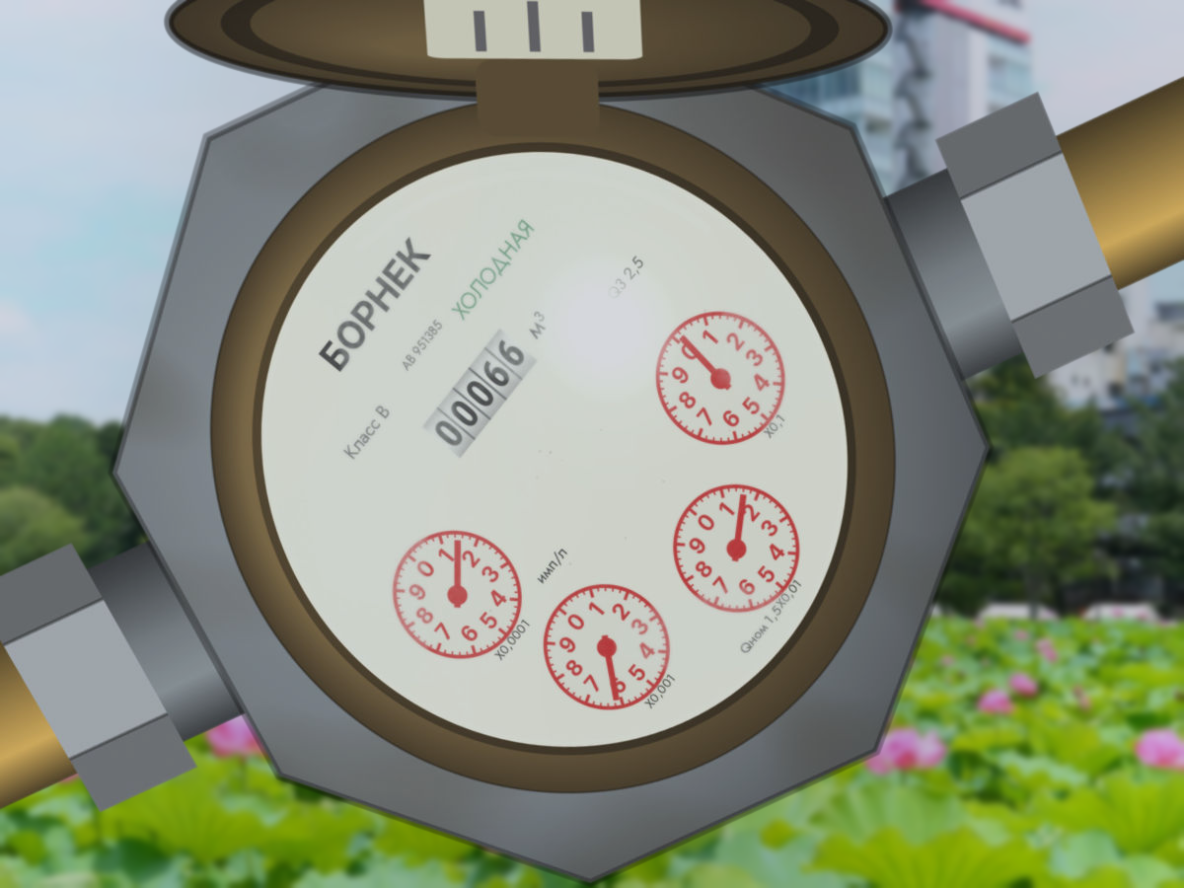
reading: 66.0161 m³
